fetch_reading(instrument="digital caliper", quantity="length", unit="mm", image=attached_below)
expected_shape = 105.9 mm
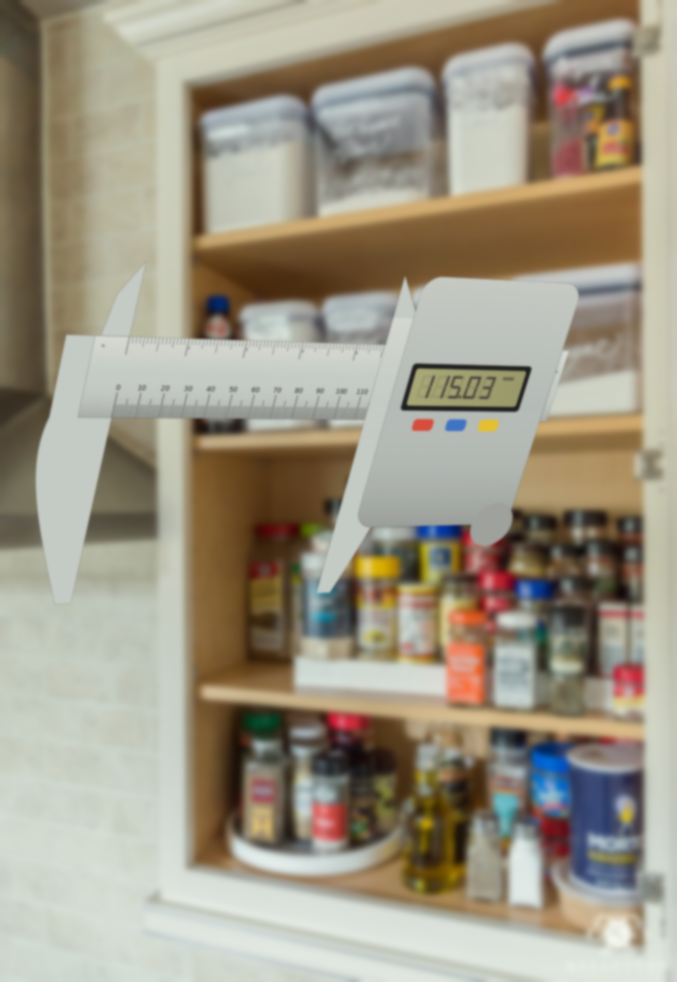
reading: 115.03 mm
